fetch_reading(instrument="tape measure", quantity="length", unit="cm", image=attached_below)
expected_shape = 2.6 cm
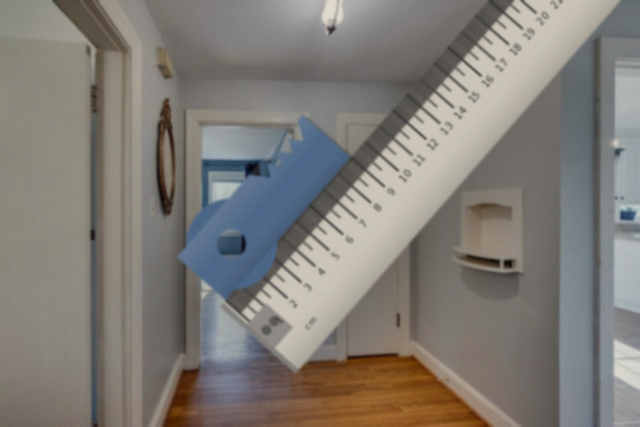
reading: 9 cm
